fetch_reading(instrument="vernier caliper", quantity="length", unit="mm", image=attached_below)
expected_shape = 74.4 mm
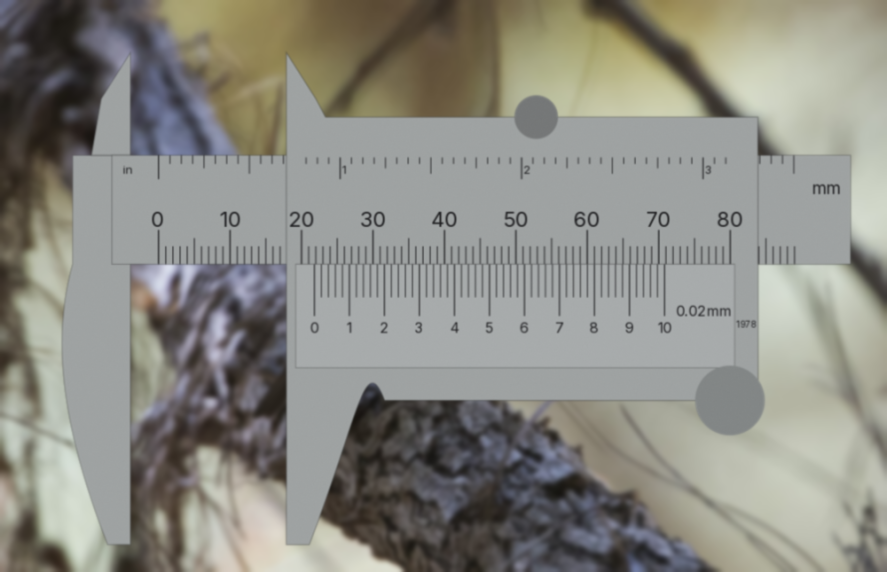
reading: 21.8 mm
